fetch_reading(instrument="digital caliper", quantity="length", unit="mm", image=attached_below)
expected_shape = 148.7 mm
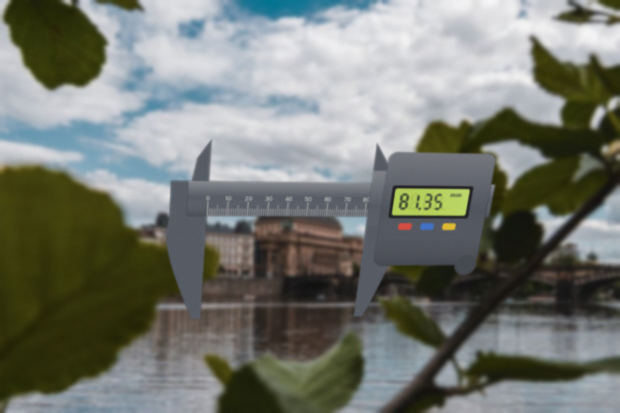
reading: 81.35 mm
